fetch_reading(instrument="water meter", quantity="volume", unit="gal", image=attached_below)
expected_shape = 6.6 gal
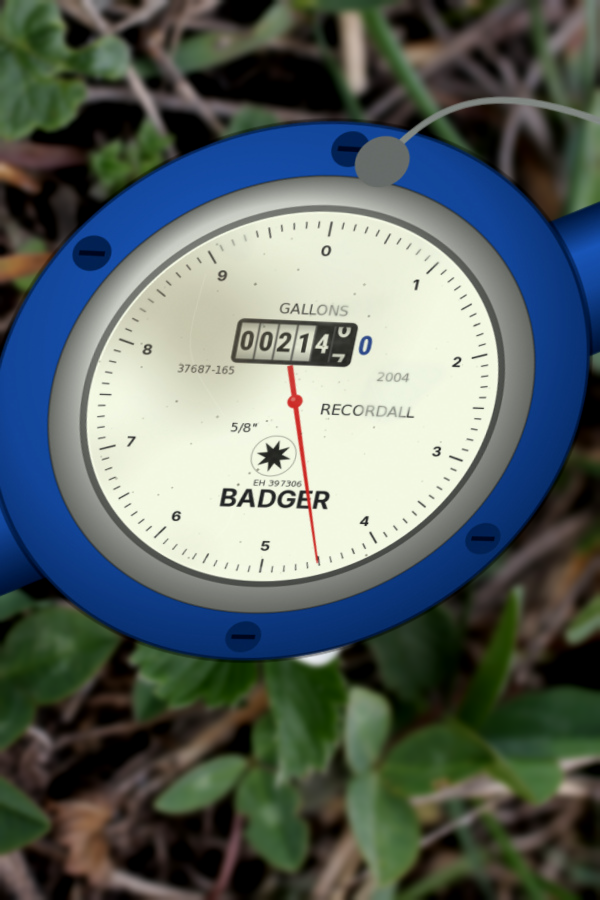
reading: 21464.5 gal
